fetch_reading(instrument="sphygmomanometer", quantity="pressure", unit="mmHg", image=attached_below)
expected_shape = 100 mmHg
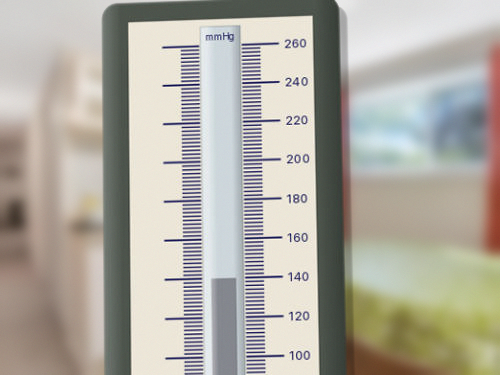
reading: 140 mmHg
